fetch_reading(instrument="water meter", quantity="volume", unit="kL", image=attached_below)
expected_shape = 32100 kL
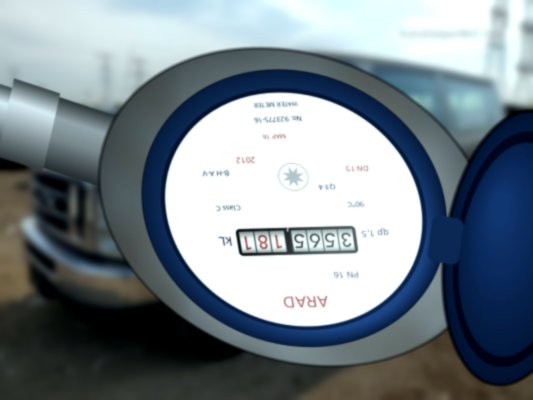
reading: 3565.181 kL
